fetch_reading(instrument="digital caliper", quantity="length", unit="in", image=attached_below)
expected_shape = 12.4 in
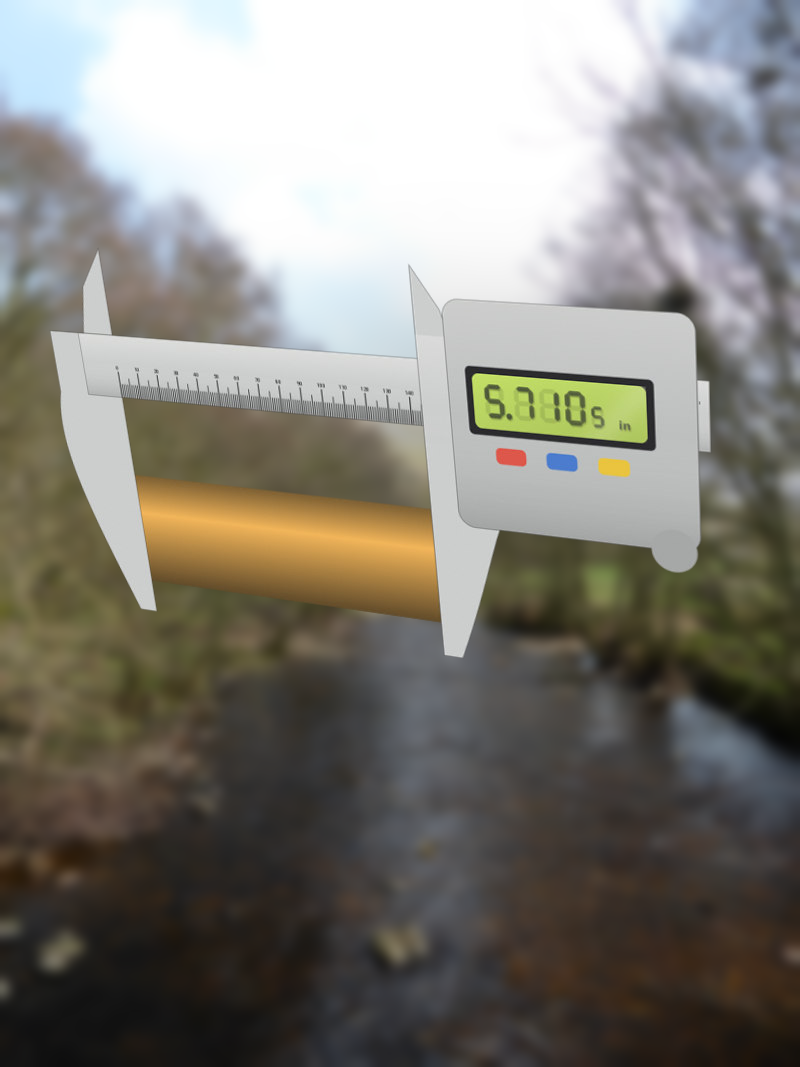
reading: 5.7105 in
